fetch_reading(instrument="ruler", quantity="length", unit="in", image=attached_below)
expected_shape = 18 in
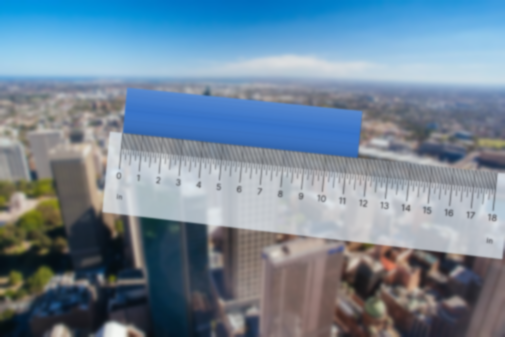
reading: 11.5 in
